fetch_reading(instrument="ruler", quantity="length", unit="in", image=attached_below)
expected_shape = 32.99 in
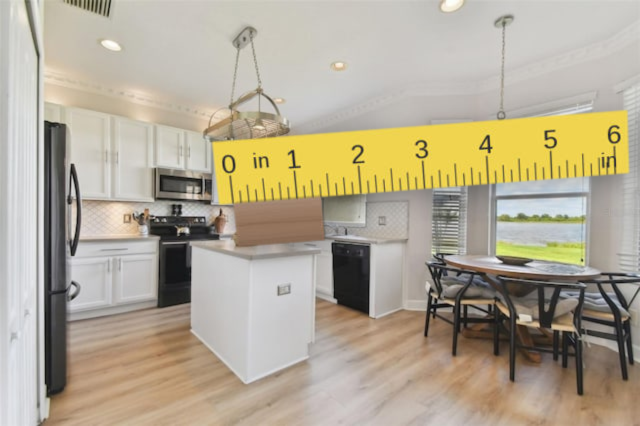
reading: 1.375 in
